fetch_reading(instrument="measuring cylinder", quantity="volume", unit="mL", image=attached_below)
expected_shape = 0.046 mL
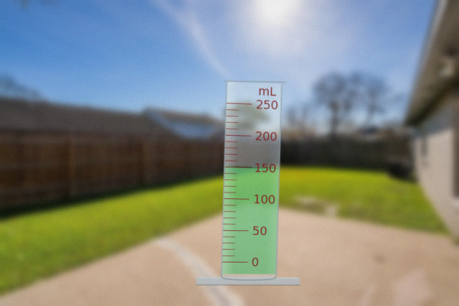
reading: 150 mL
